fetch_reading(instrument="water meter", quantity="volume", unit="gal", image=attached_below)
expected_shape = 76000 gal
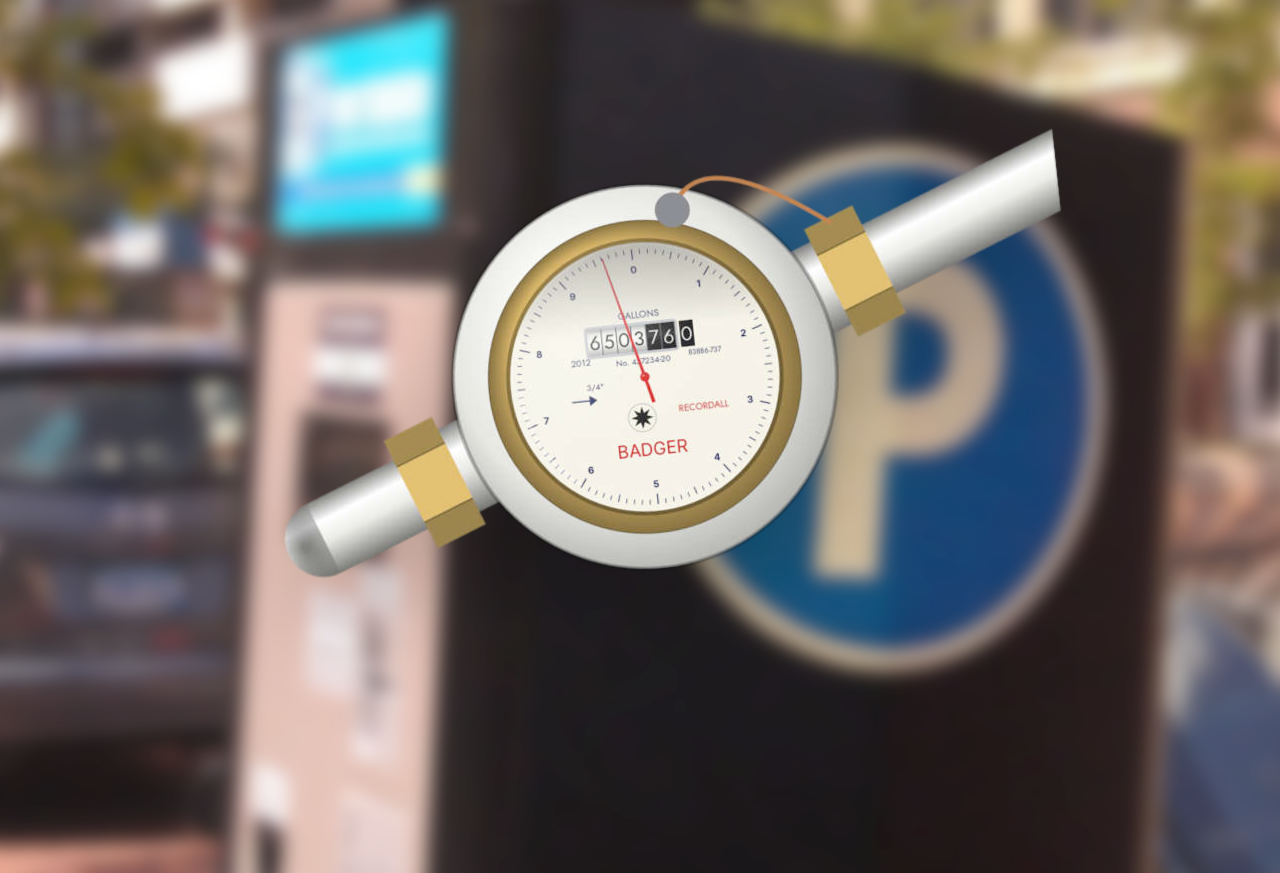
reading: 6503759.6 gal
